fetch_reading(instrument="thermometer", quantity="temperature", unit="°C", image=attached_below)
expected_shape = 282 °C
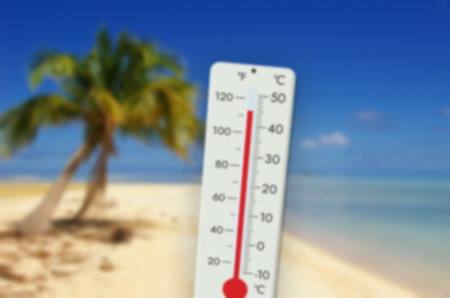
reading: 45 °C
